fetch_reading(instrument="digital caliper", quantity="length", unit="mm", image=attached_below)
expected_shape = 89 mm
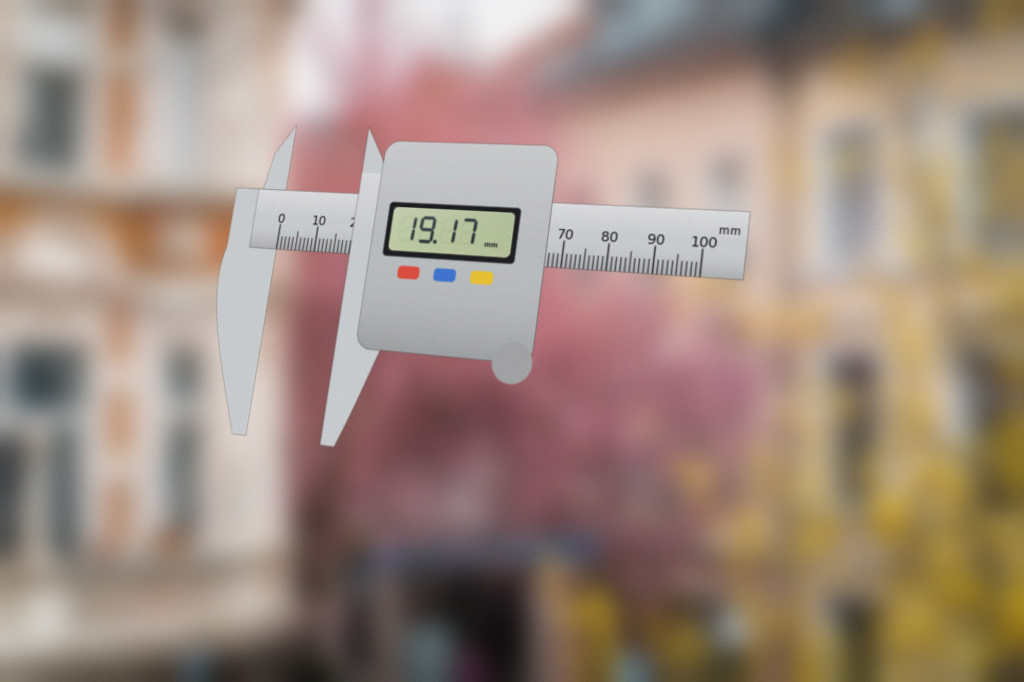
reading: 19.17 mm
